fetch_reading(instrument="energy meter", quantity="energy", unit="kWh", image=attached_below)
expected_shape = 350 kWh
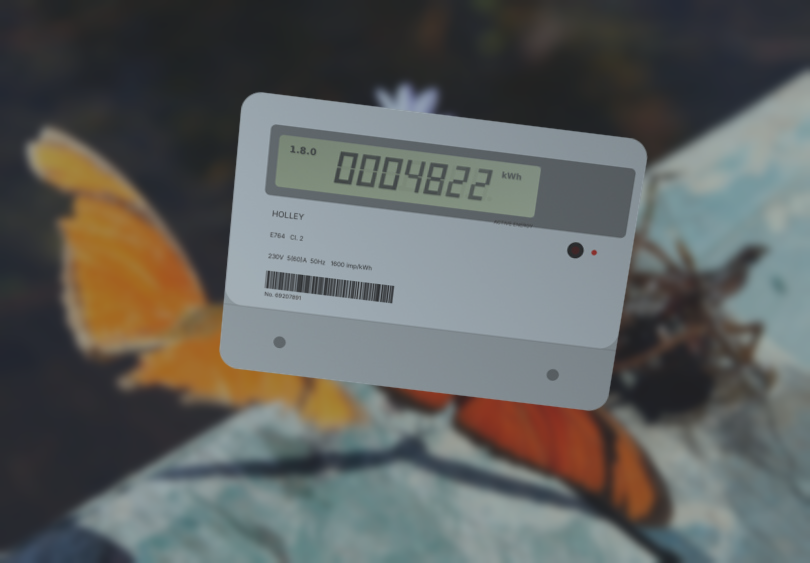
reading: 4822 kWh
